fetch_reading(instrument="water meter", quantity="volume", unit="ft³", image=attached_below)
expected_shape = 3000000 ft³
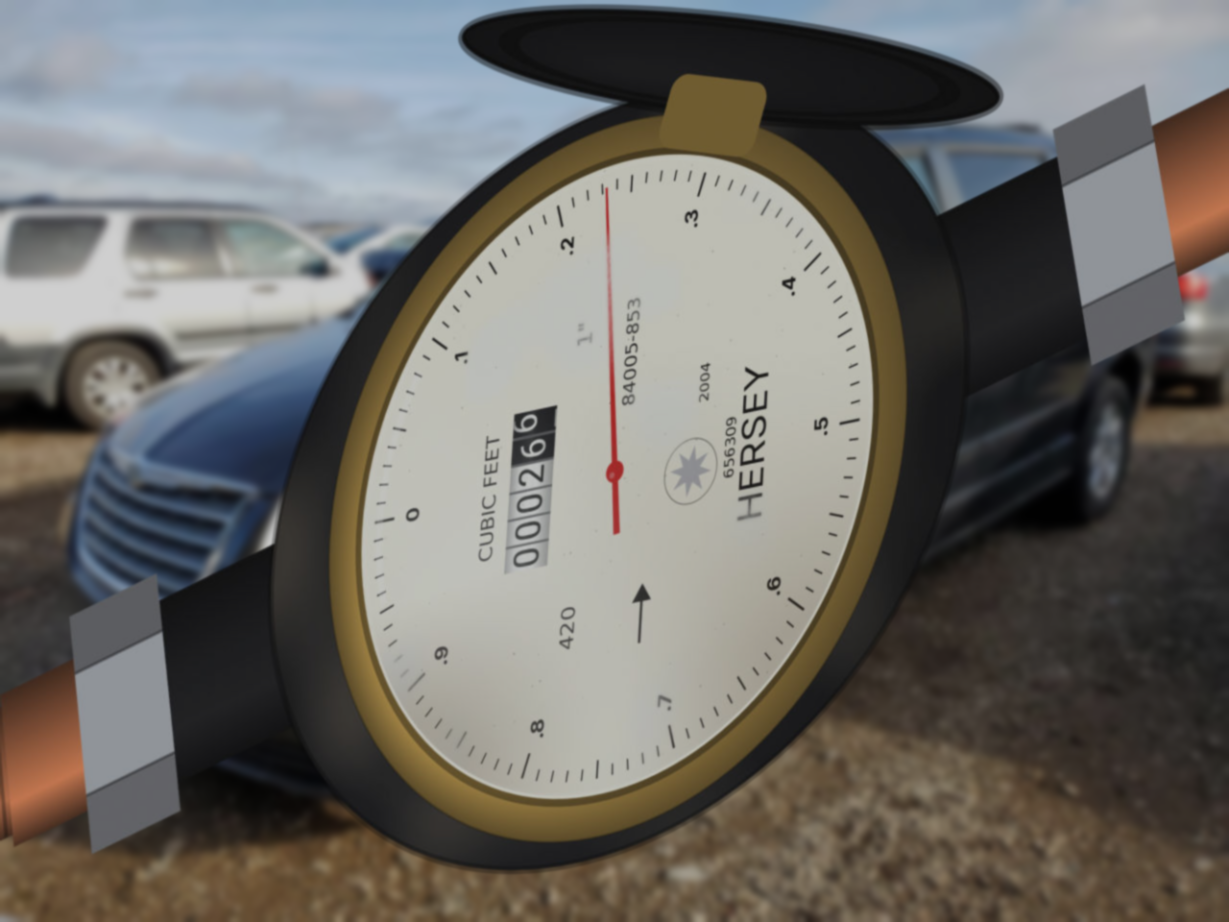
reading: 266.23 ft³
